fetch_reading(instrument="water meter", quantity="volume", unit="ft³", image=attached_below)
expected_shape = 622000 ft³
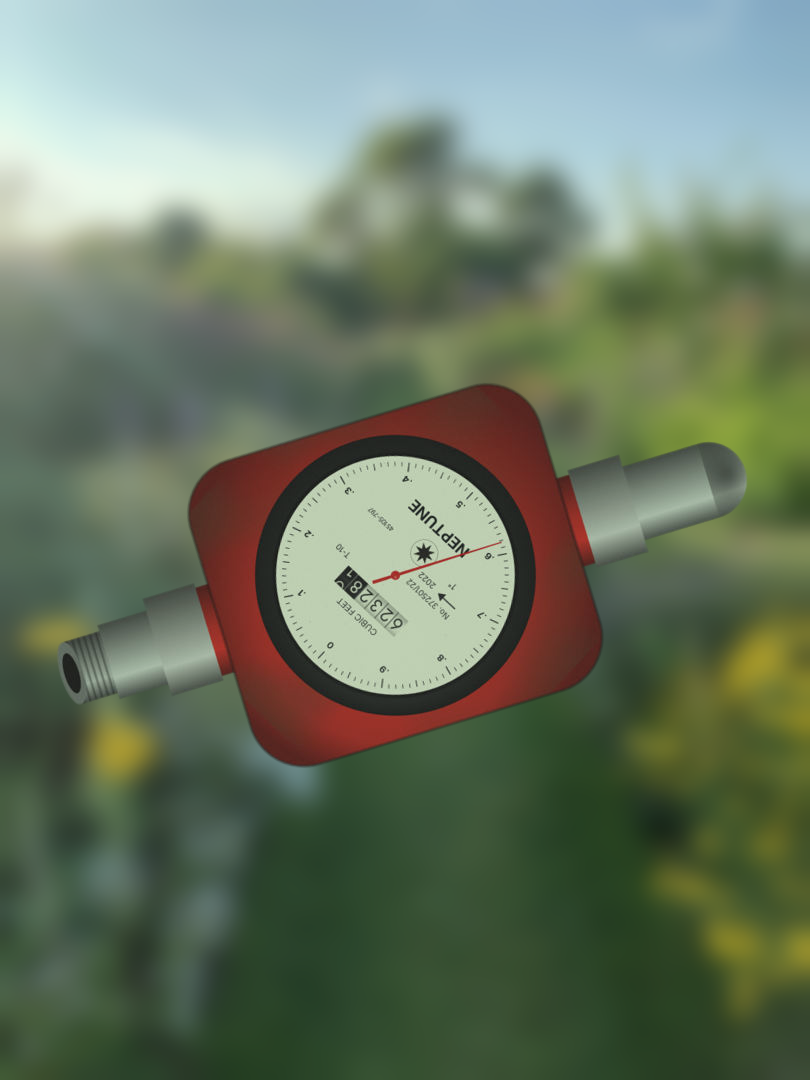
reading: 623280.58 ft³
